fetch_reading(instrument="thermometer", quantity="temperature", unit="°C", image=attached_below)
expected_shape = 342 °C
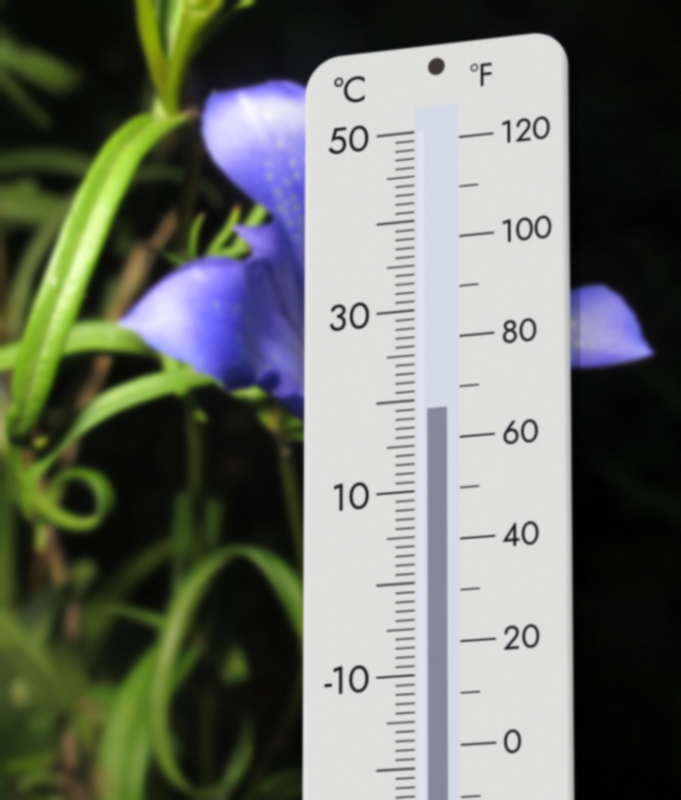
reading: 19 °C
